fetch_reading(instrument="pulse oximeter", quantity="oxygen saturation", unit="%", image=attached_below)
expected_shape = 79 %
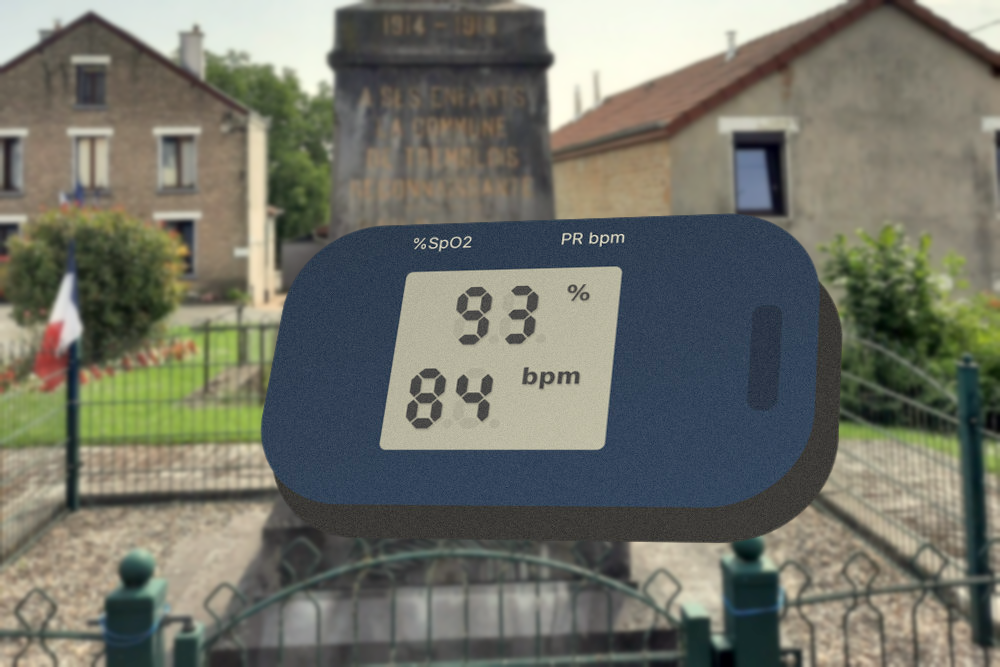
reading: 93 %
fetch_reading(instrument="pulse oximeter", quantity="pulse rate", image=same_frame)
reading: 84 bpm
